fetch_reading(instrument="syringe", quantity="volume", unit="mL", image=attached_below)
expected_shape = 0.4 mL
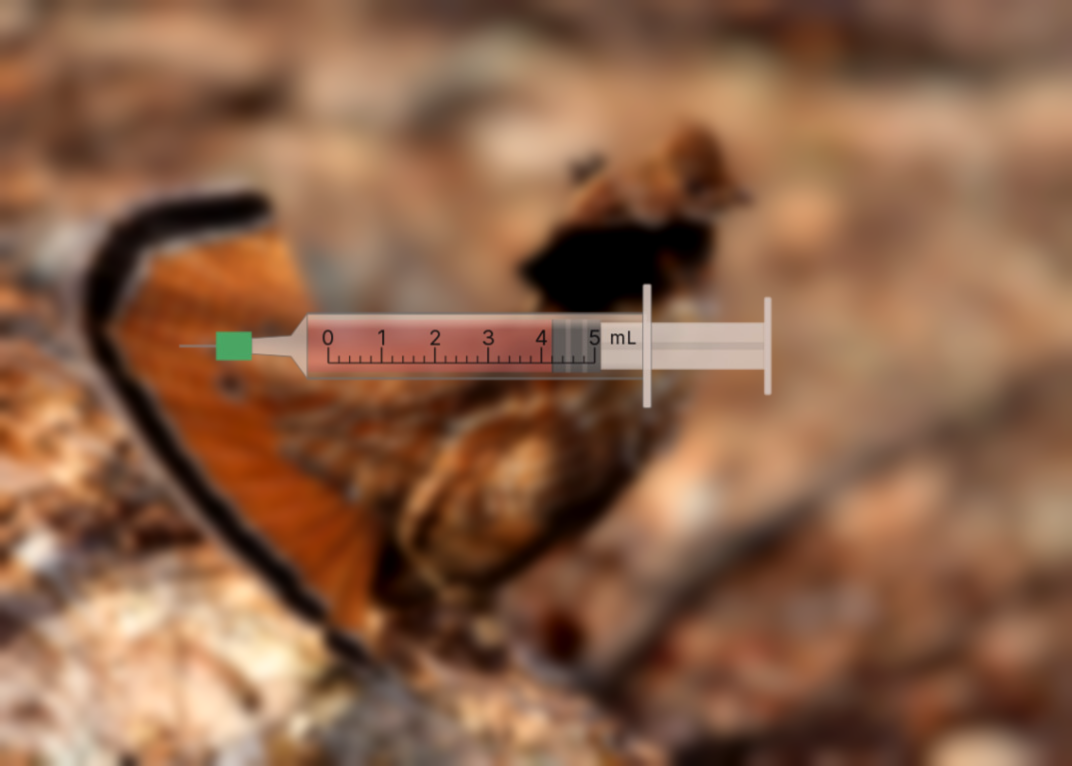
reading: 4.2 mL
